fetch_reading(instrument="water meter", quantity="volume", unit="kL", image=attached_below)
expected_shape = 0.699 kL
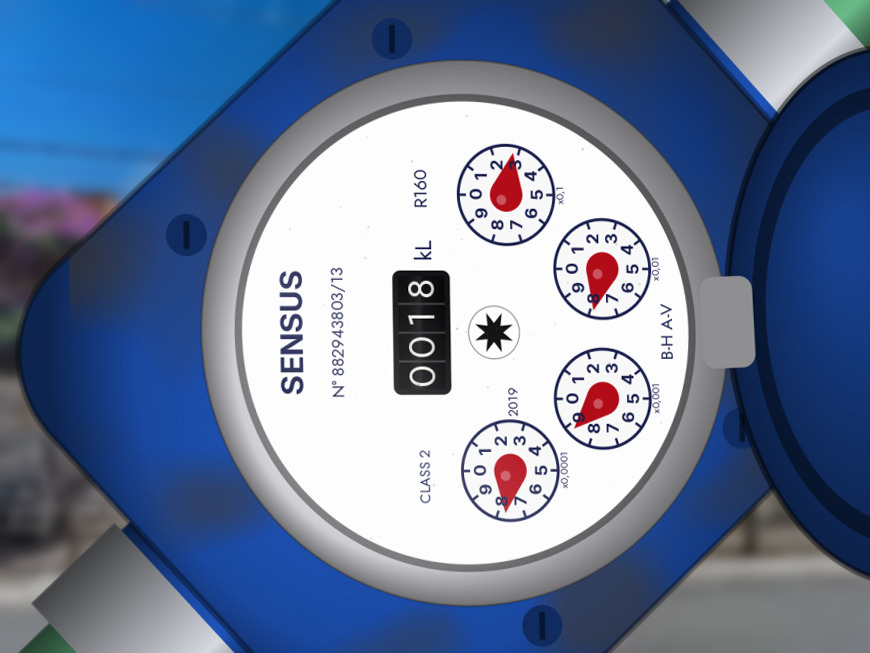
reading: 18.2787 kL
